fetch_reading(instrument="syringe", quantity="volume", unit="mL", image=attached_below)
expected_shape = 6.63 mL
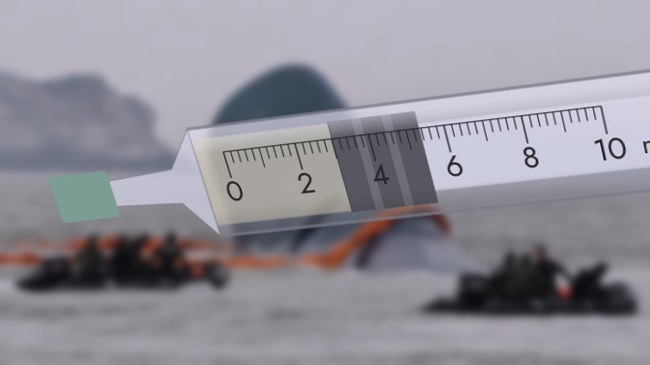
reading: 3 mL
